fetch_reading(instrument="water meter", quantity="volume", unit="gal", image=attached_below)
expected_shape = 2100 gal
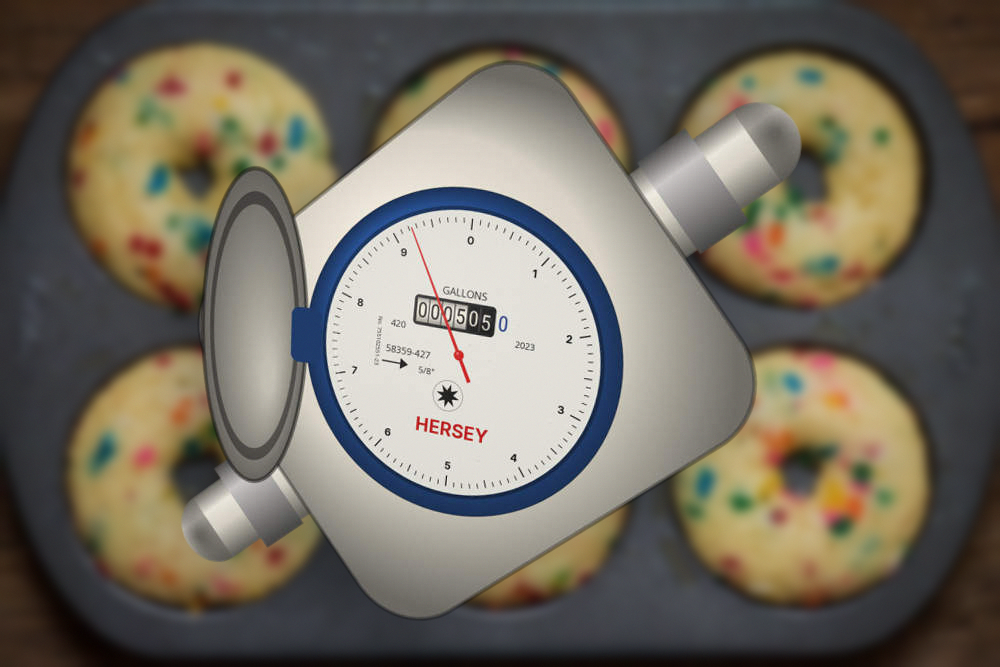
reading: 5049.2 gal
